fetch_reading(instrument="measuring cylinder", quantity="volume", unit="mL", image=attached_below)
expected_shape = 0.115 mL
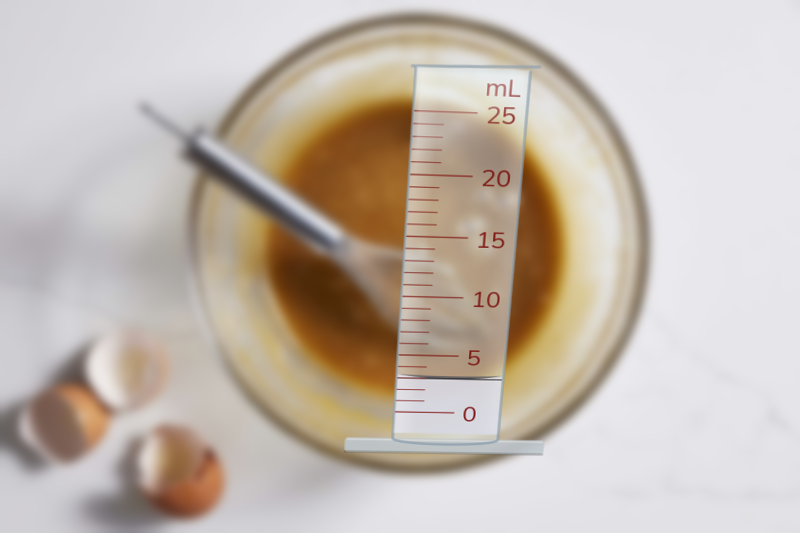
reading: 3 mL
